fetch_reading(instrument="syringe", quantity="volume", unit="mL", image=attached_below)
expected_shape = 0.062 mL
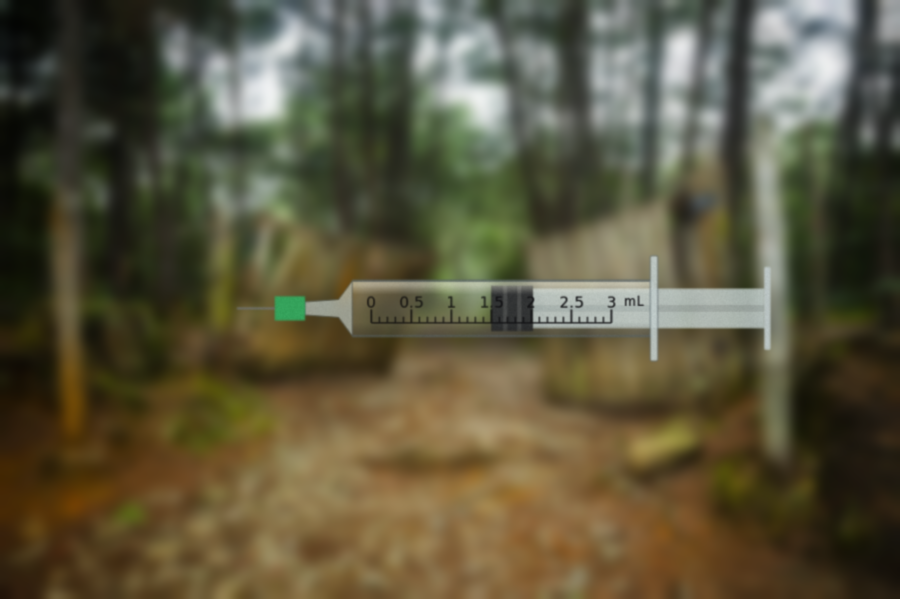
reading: 1.5 mL
